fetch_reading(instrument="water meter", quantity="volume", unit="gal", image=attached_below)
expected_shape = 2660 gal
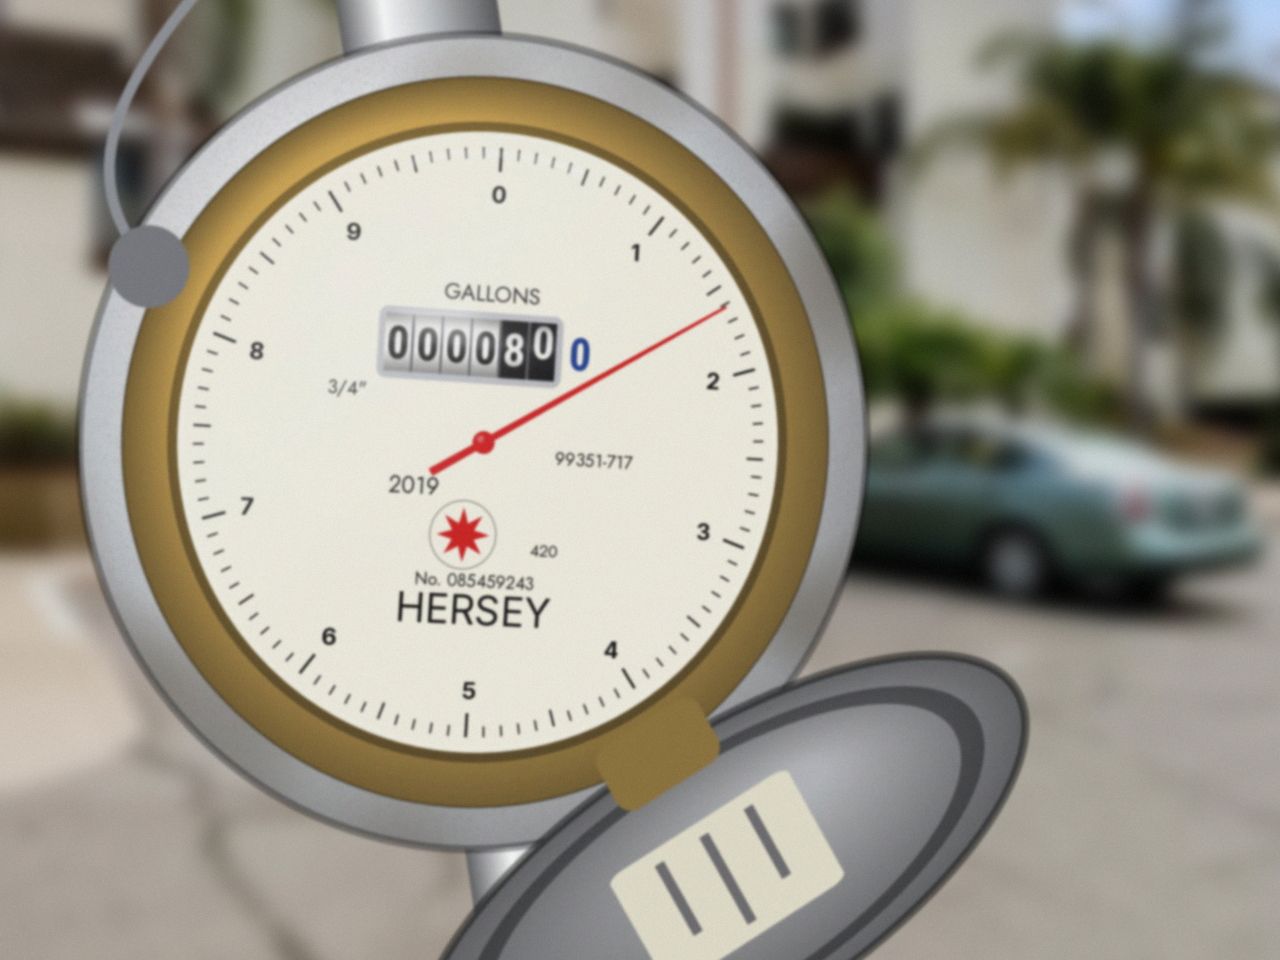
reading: 801.6 gal
